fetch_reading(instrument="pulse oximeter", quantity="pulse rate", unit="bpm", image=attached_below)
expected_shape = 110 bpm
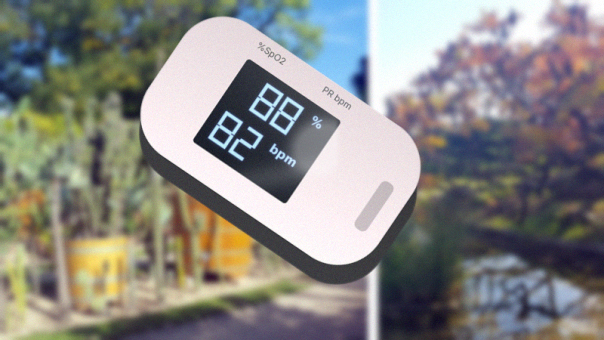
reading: 82 bpm
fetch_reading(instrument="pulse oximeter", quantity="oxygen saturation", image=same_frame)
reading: 88 %
